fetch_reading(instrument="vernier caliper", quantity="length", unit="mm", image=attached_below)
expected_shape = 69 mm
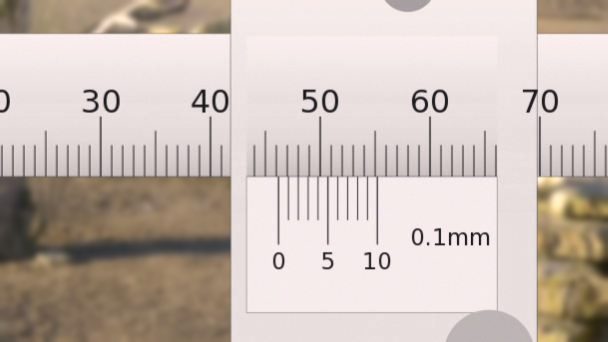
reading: 46.2 mm
